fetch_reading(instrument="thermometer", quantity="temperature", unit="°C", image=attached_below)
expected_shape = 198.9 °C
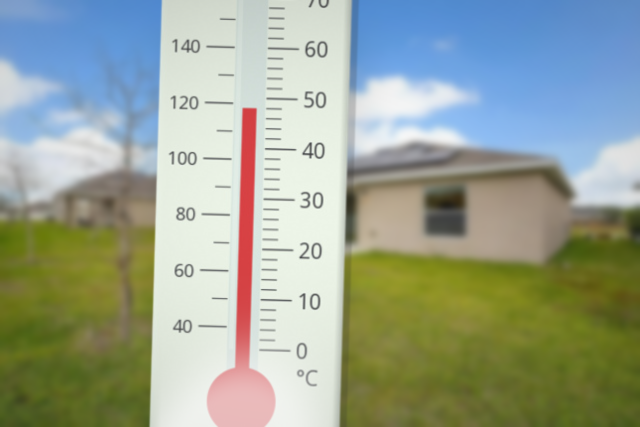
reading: 48 °C
